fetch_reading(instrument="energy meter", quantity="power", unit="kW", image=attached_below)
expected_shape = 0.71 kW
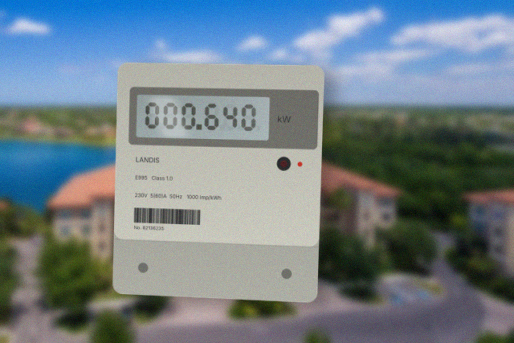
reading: 0.640 kW
